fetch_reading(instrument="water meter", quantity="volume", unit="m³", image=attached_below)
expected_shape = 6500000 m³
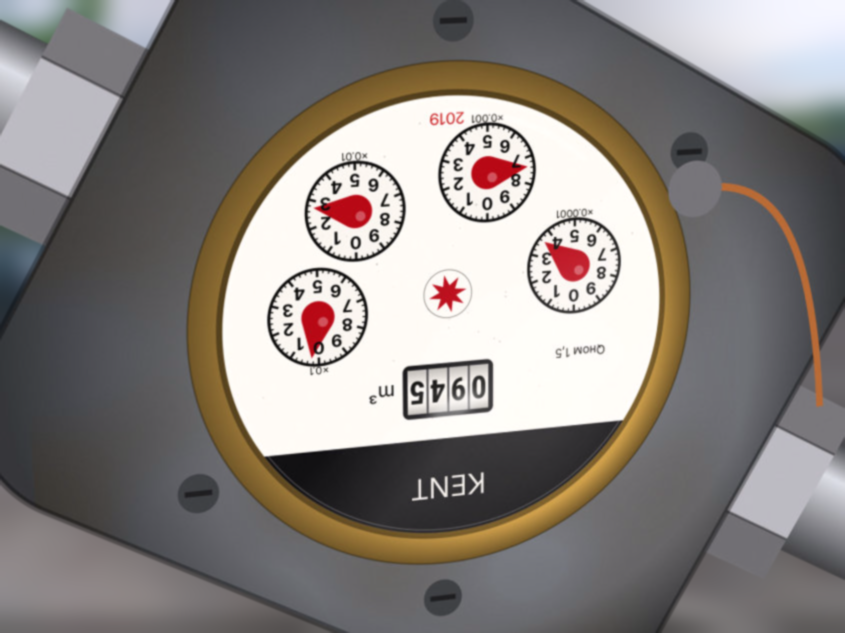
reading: 945.0273 m³
